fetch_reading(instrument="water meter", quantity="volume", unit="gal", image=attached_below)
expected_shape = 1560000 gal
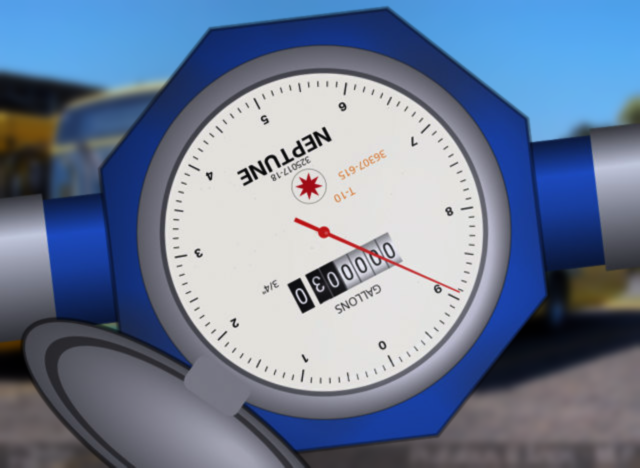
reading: 28.9 gal
